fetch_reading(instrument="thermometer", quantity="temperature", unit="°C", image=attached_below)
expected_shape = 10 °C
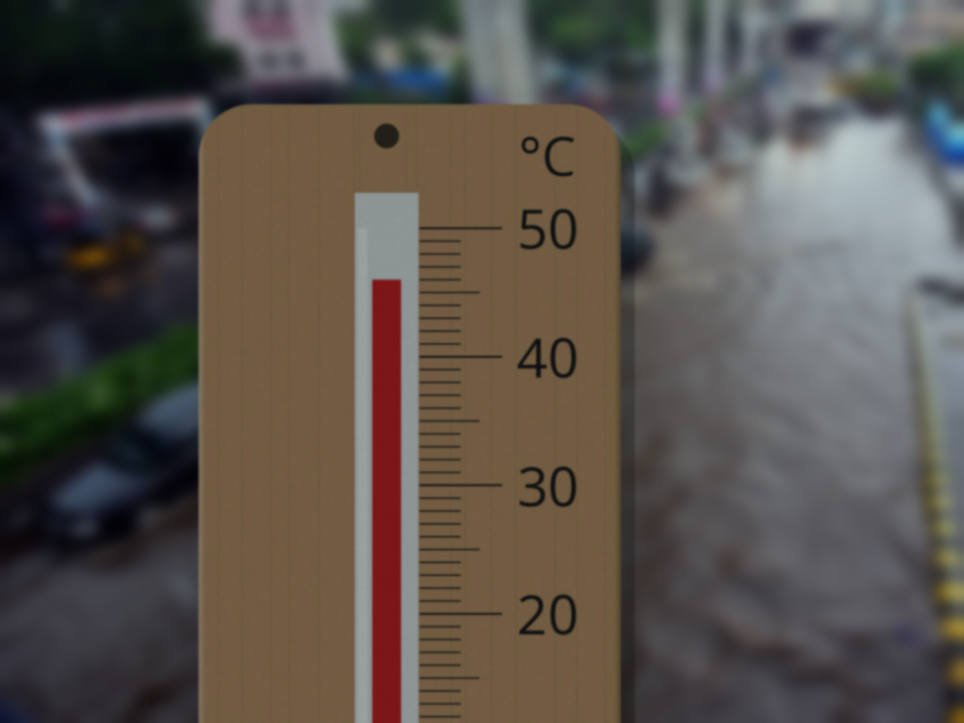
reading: 46 °C
